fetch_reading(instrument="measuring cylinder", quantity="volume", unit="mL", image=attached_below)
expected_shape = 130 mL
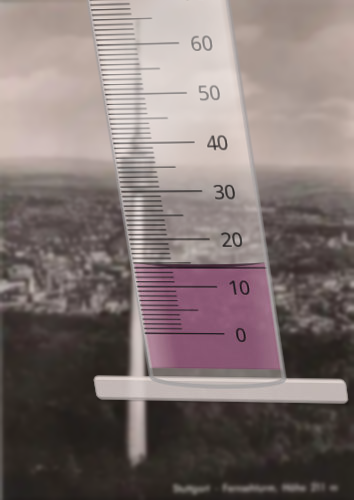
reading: 14 mL
